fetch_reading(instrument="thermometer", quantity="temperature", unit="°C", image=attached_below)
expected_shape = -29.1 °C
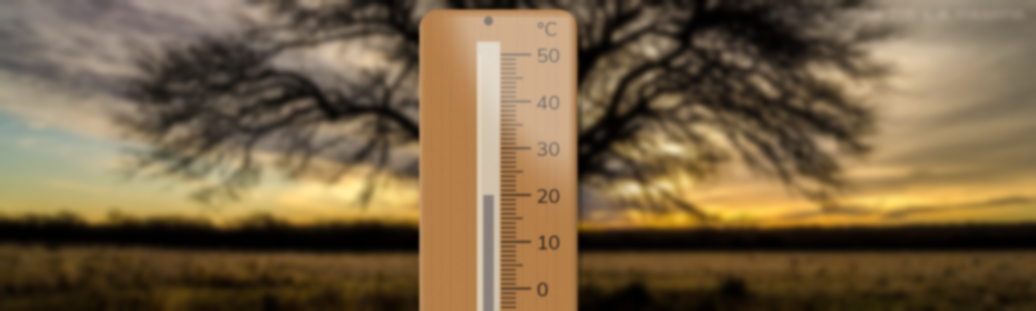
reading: 20 °C
